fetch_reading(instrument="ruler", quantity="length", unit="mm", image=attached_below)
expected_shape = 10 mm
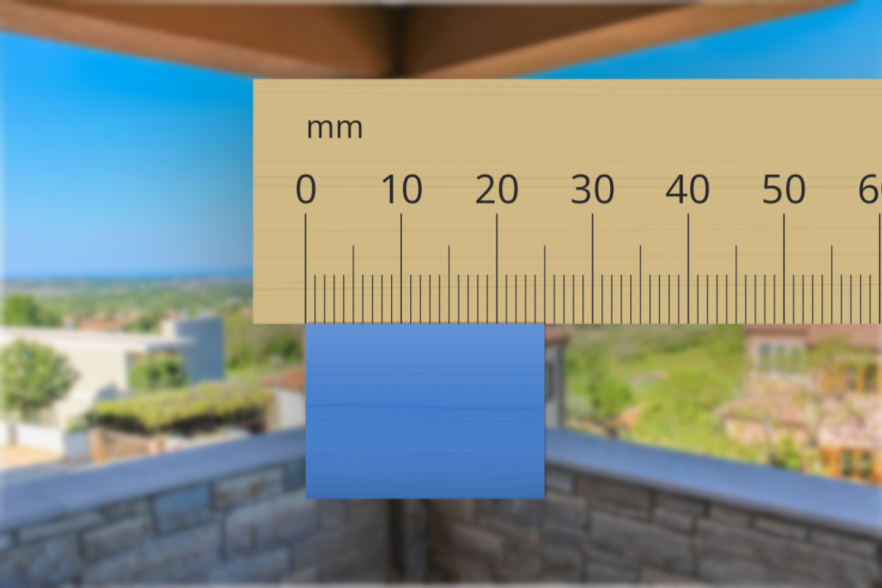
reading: 25 mm
